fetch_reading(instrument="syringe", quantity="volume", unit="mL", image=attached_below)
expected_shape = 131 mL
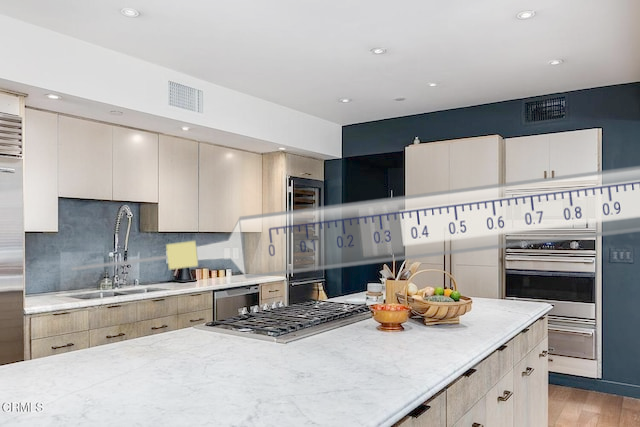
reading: 0.24 mL
